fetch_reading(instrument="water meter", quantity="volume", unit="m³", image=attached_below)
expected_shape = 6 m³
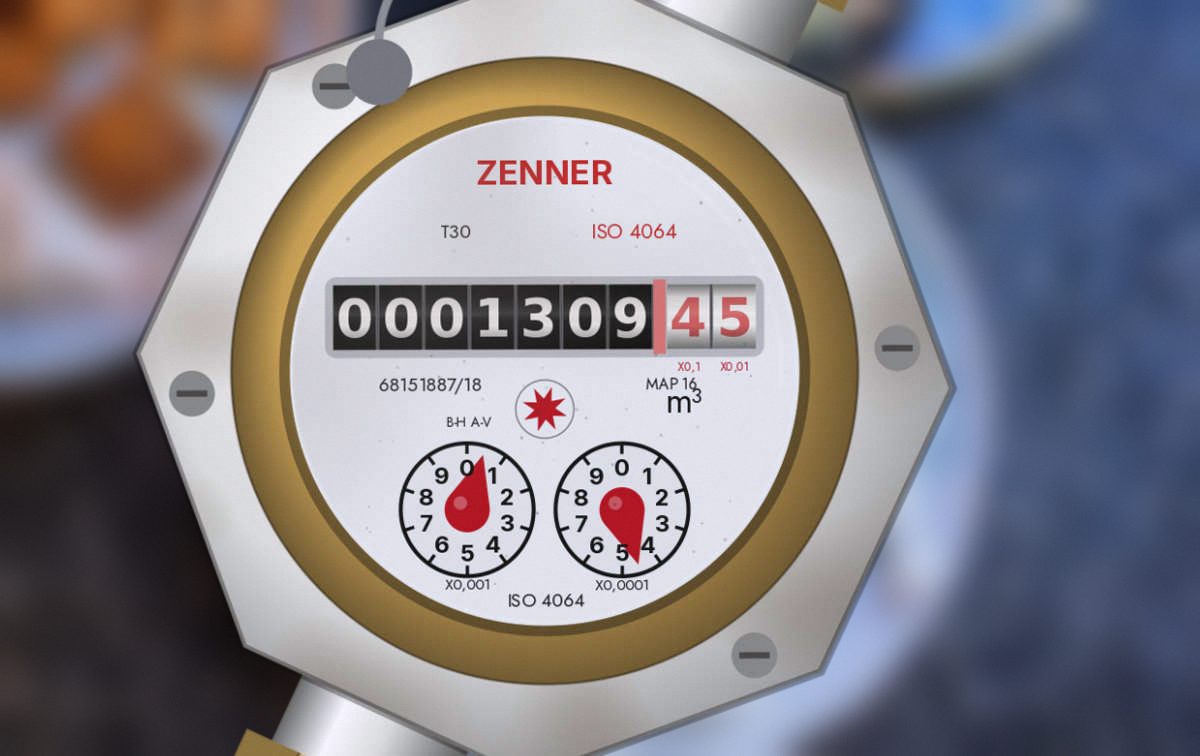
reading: 1309.4504 m³
